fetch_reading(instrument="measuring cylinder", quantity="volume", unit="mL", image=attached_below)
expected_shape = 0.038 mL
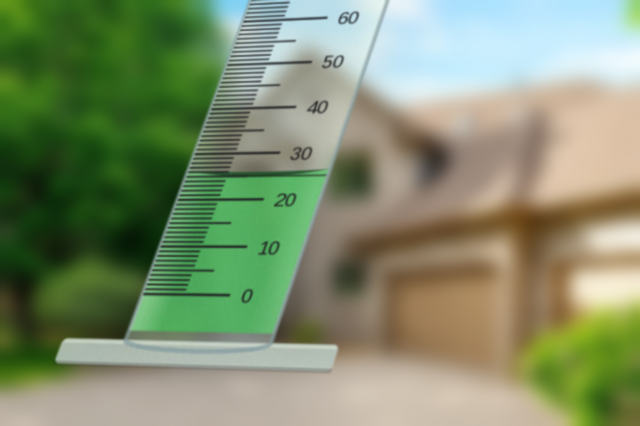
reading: 25 mL
